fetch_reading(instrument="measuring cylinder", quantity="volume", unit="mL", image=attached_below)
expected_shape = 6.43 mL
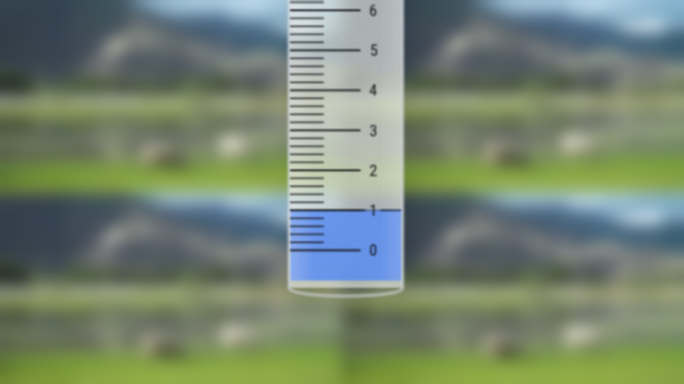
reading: 1 mL
